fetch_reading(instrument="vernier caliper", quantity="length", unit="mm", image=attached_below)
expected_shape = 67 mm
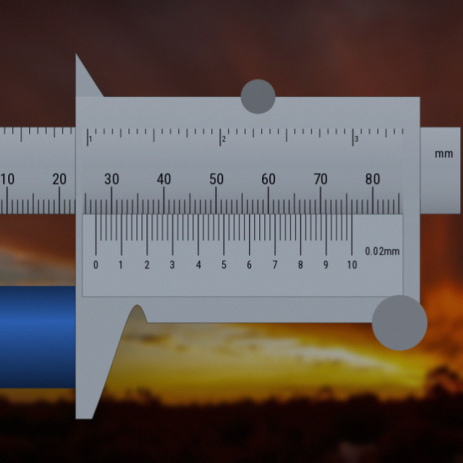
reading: 27.0 mm
